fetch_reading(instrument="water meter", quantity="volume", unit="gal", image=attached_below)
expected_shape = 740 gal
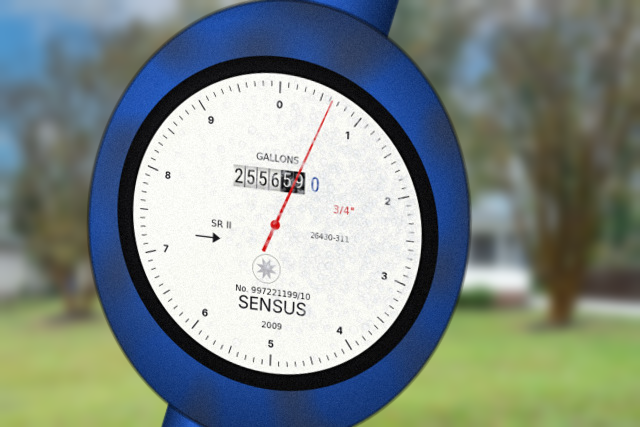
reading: 2556590.6 gal
